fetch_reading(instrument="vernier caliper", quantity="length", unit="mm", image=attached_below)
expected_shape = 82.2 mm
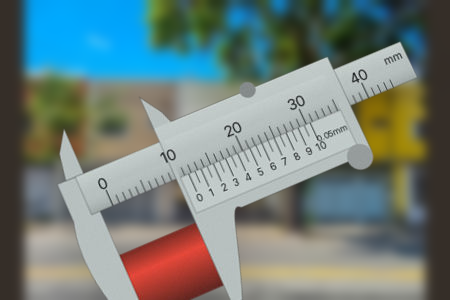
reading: 11.6 mm
